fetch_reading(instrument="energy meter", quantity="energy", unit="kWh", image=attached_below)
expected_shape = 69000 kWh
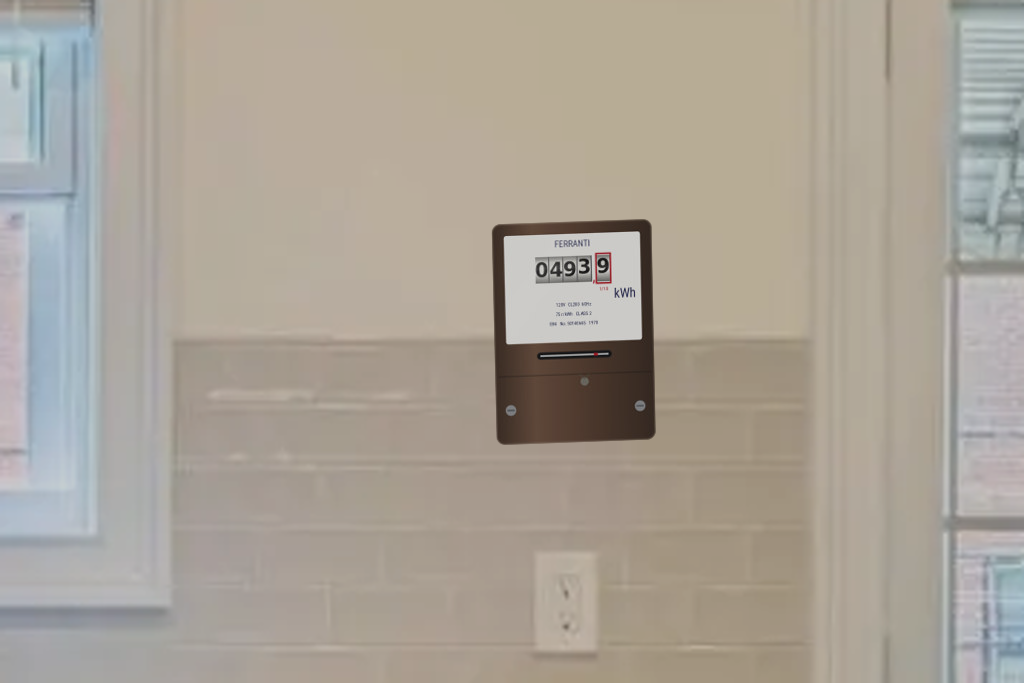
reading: 493.9 kWh
